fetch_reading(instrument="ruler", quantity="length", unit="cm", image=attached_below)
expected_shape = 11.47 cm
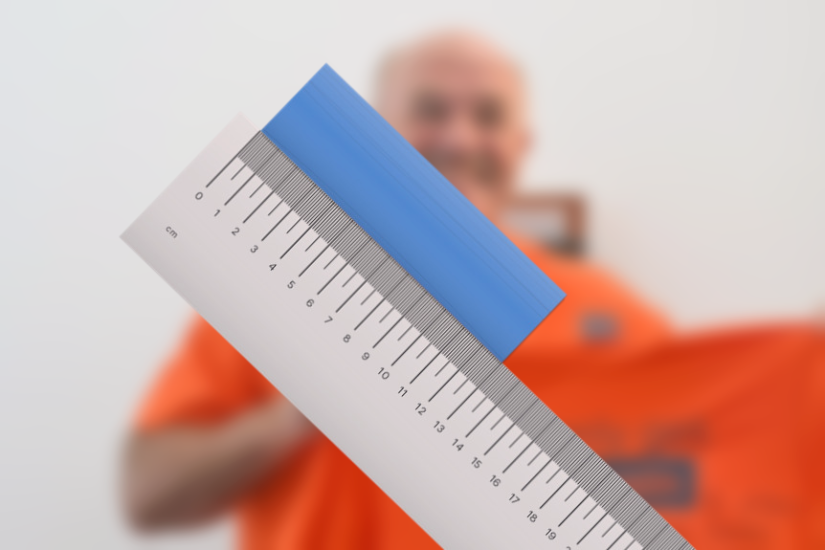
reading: 13 cm
